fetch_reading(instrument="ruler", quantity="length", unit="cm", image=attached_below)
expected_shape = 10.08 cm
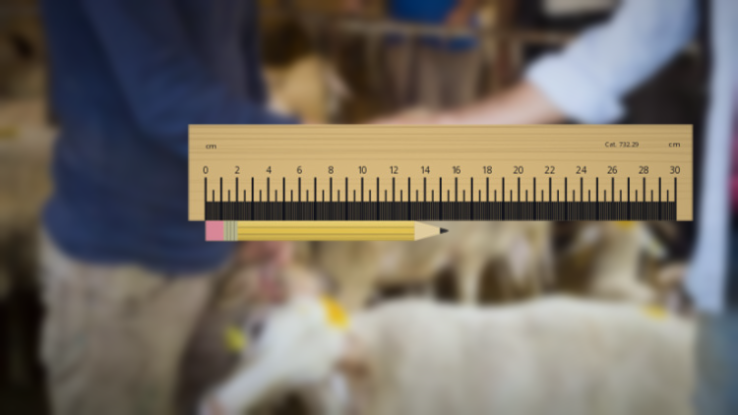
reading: 15.5 cm
